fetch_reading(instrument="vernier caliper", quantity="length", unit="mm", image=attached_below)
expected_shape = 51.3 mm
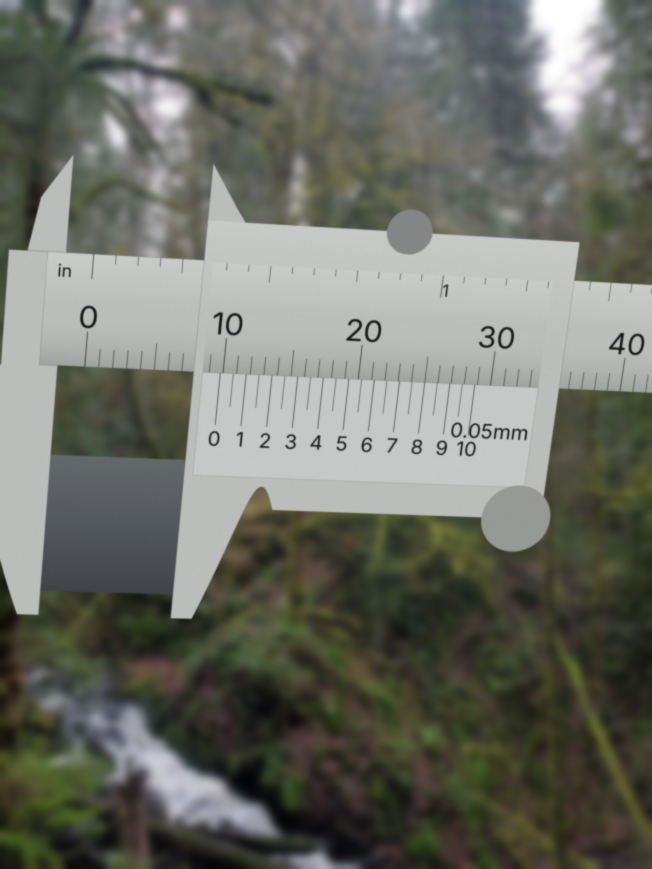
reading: 9.8 mm
